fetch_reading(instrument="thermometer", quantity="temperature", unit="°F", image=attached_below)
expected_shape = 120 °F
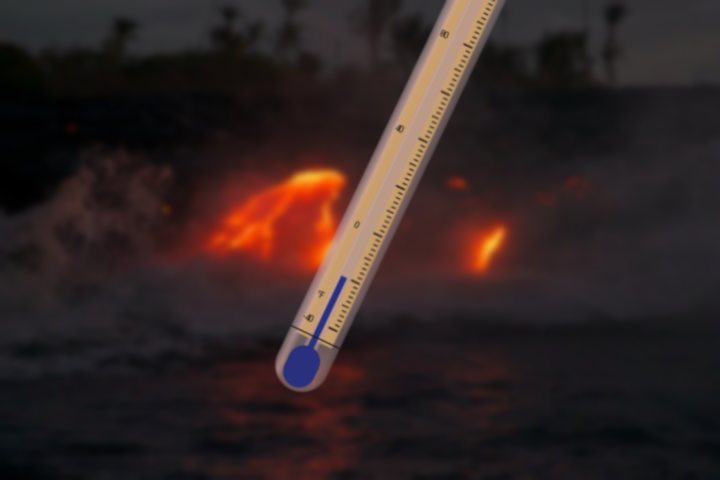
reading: -20 °F
